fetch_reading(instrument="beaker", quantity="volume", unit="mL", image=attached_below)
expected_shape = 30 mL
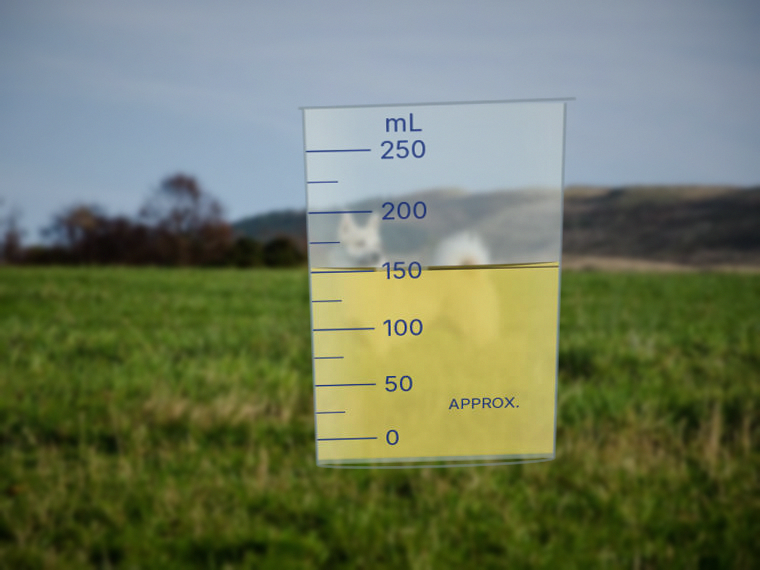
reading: 150 mL
